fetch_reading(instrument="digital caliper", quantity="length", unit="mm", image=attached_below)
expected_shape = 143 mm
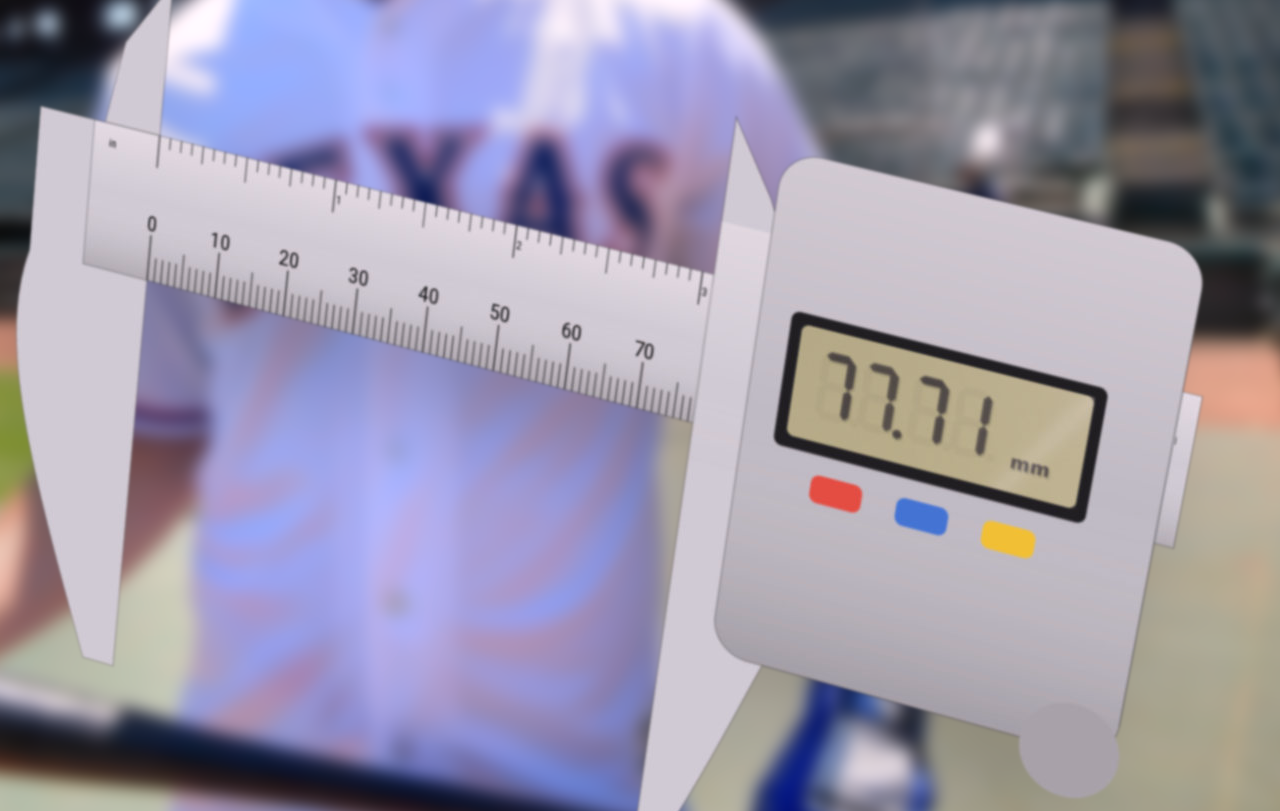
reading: 77.71 mm
